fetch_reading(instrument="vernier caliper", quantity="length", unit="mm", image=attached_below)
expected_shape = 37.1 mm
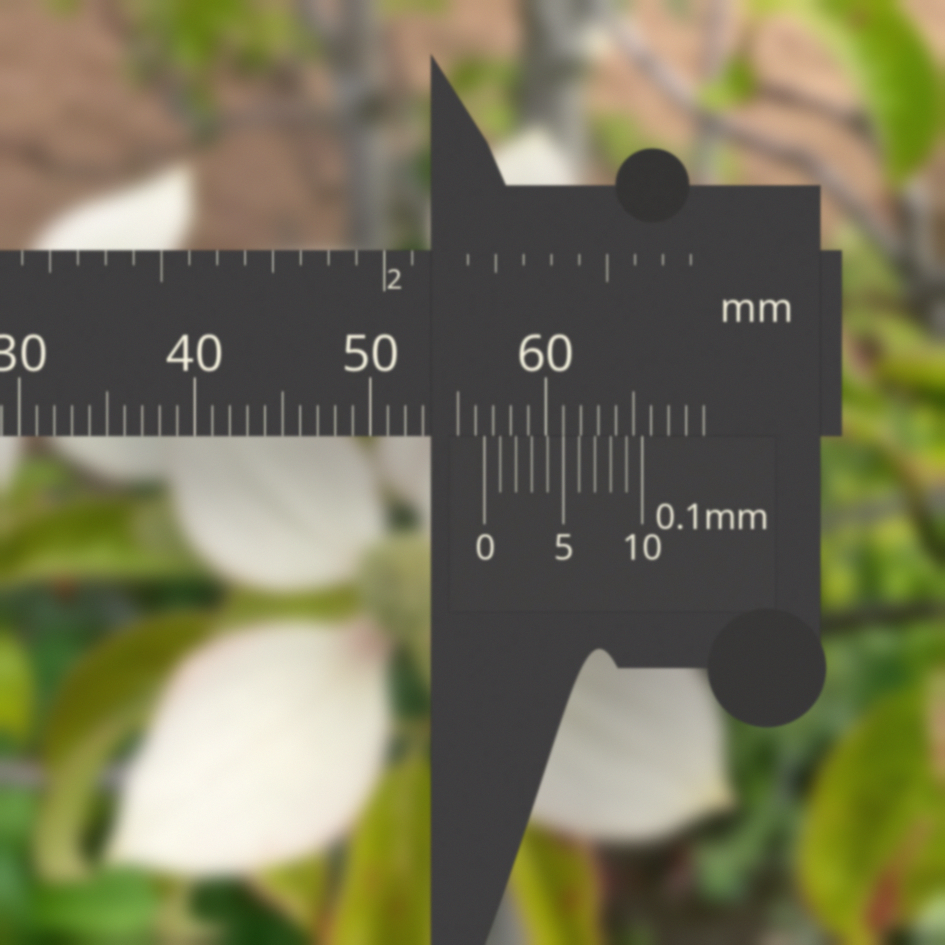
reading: 56.5 mm
